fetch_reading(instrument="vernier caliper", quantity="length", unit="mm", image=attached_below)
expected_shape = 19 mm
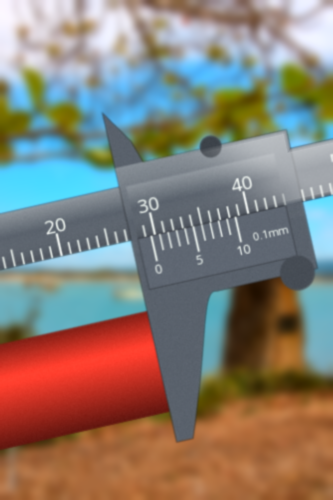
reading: 29.6 mm
